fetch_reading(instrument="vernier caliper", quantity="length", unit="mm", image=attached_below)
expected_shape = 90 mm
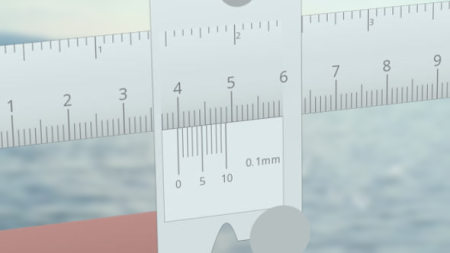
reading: 39.8 mm
